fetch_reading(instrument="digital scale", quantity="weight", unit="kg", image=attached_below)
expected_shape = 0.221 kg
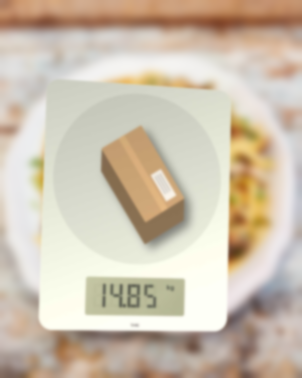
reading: 14.85 kg
